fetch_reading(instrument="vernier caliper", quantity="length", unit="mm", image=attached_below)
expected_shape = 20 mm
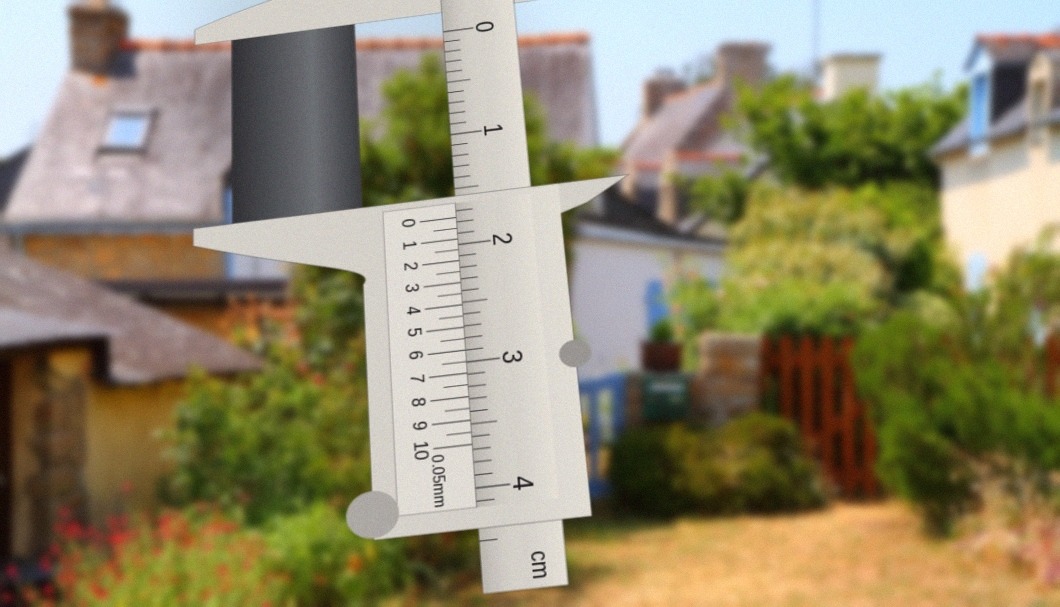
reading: 17.6 mm
